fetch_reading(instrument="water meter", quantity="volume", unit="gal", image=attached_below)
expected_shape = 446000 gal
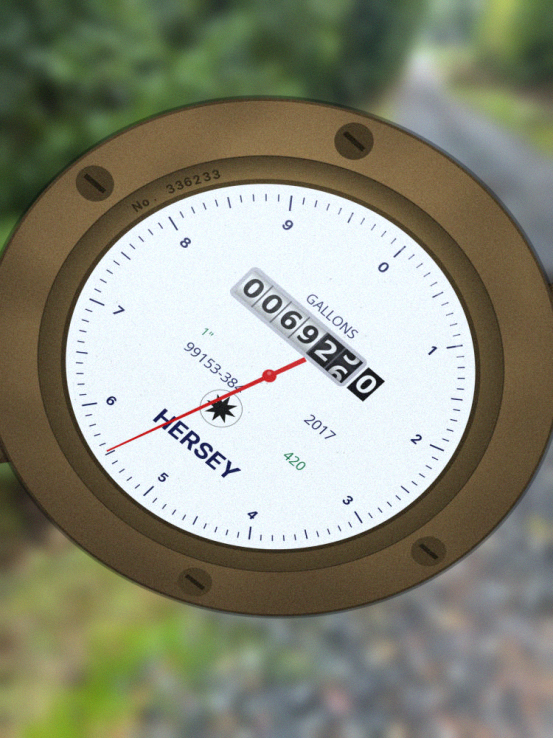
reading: 69255.5 gal
